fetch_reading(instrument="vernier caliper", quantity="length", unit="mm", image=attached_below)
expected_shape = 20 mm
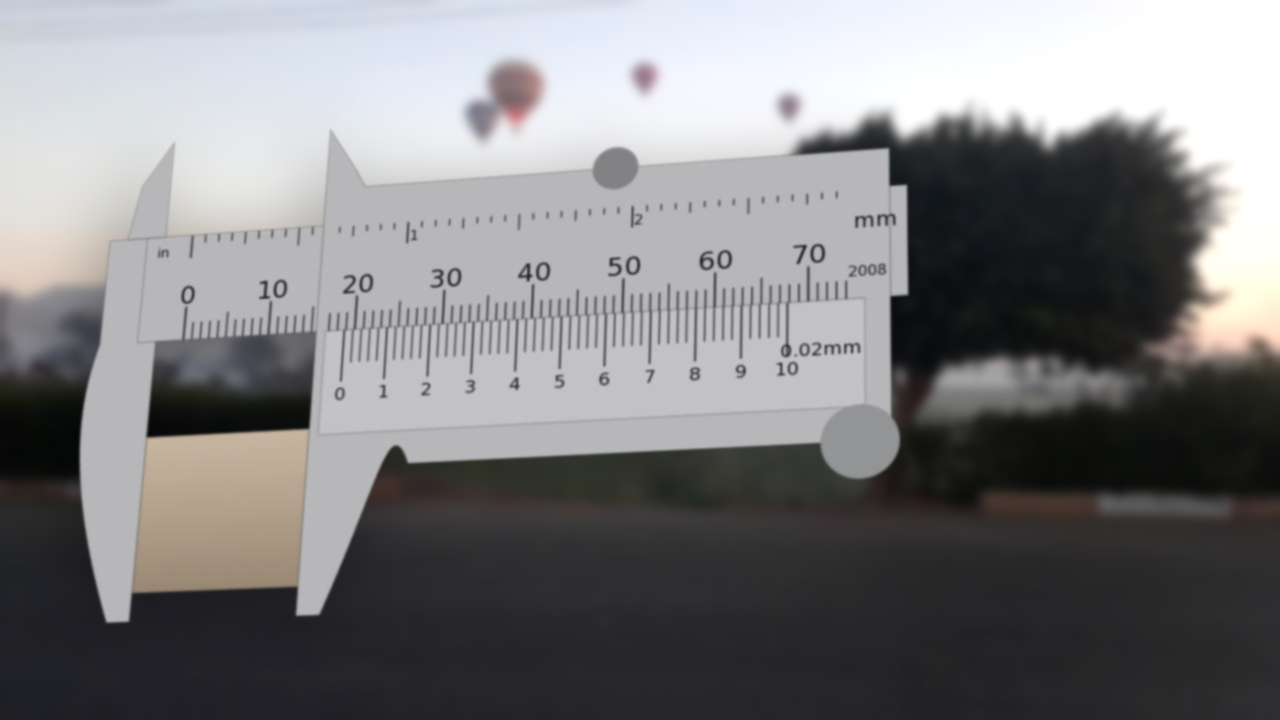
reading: 18.8 mm
